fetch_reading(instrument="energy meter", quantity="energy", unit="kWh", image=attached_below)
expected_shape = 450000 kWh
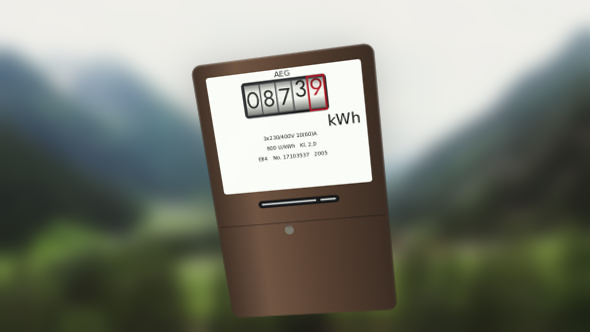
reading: 873.9 kWh
